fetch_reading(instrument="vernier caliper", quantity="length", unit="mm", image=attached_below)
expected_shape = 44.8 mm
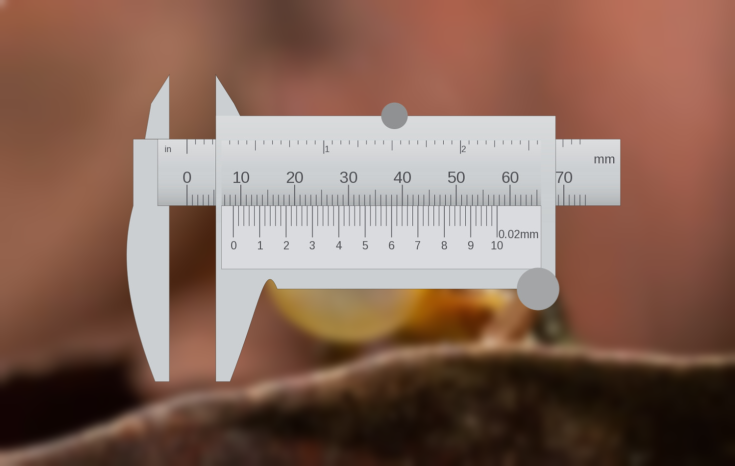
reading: 8.6 mm
